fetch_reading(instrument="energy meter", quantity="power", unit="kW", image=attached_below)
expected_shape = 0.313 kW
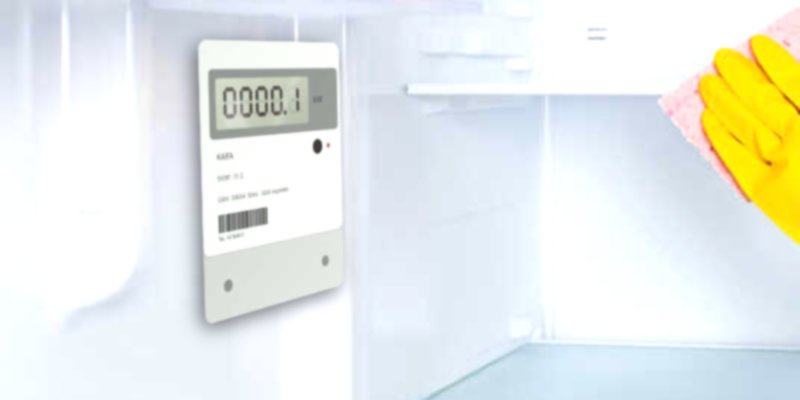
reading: 0.1 kW
